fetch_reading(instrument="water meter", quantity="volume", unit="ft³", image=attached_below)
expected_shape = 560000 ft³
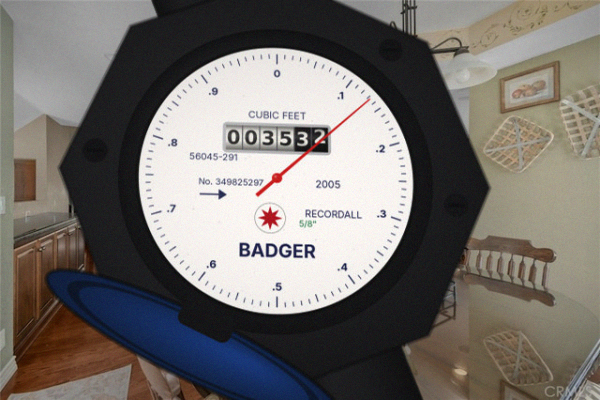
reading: 3532.13 ft³
